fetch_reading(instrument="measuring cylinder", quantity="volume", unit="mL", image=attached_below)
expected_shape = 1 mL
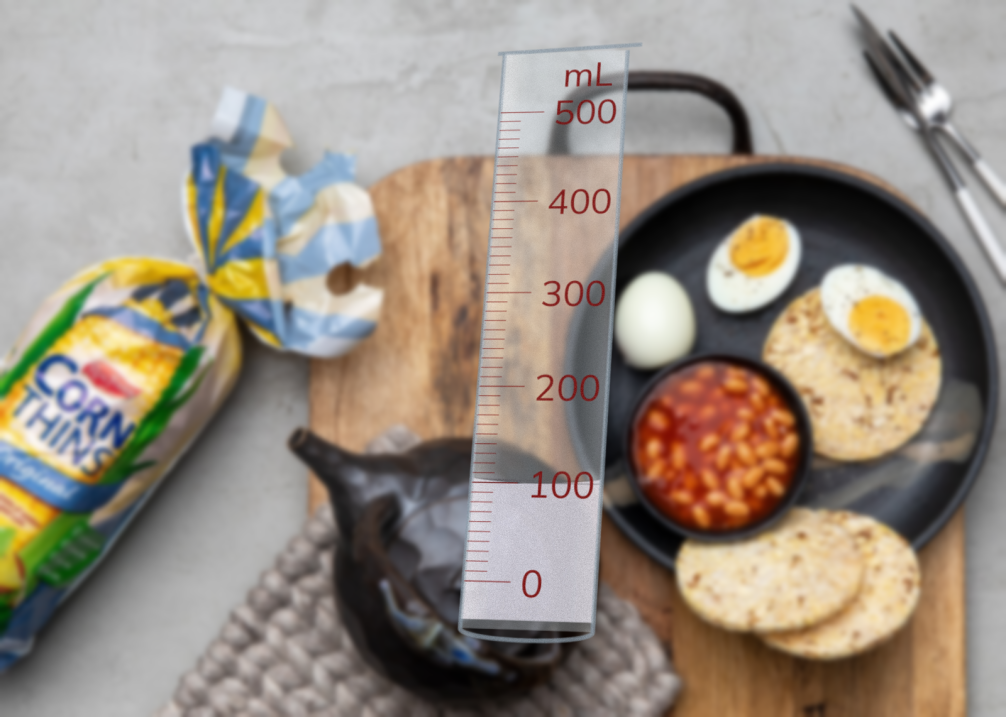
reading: 100 mL
